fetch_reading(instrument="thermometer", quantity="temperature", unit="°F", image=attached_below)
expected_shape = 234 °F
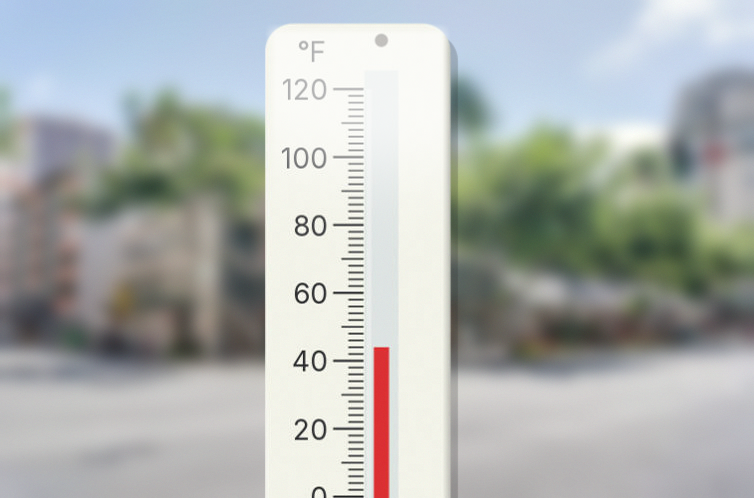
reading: 44 °F
